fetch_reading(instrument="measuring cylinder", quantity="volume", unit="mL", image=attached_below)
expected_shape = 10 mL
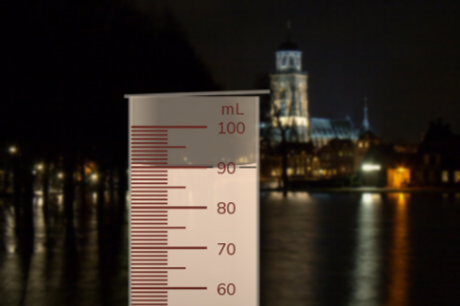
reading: 90 mL
